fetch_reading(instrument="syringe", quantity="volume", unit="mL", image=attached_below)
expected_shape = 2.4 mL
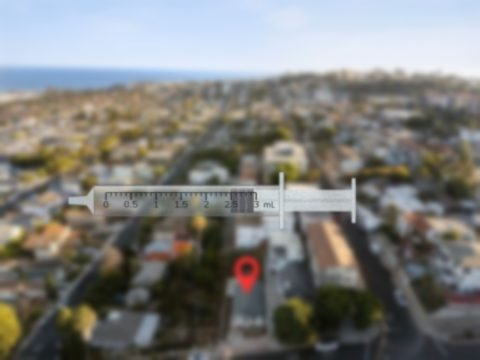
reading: 2.5 mL
